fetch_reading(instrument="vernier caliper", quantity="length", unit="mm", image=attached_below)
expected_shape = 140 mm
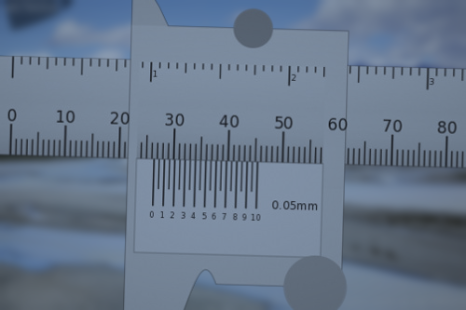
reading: 26.4 mm
